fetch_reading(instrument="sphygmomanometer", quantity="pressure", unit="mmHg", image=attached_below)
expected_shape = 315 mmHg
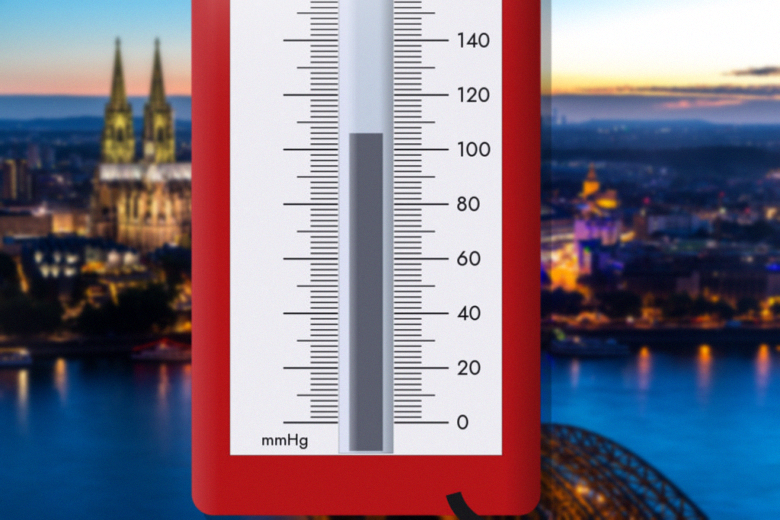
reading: 106 mmHg
